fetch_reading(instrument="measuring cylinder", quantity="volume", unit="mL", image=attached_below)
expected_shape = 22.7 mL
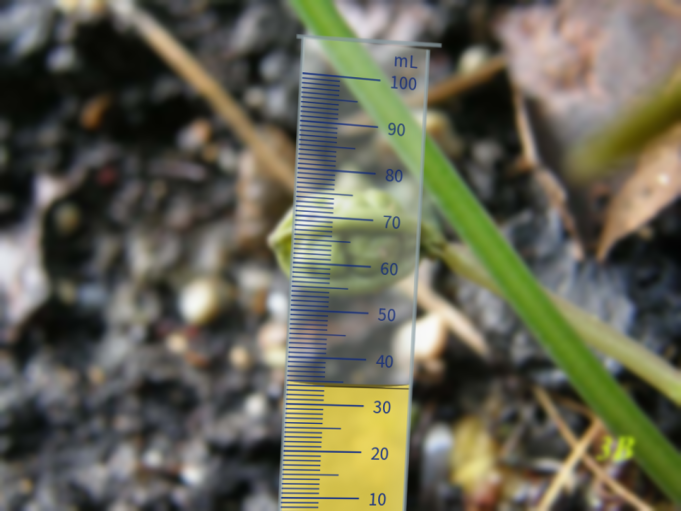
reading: 34 mL
